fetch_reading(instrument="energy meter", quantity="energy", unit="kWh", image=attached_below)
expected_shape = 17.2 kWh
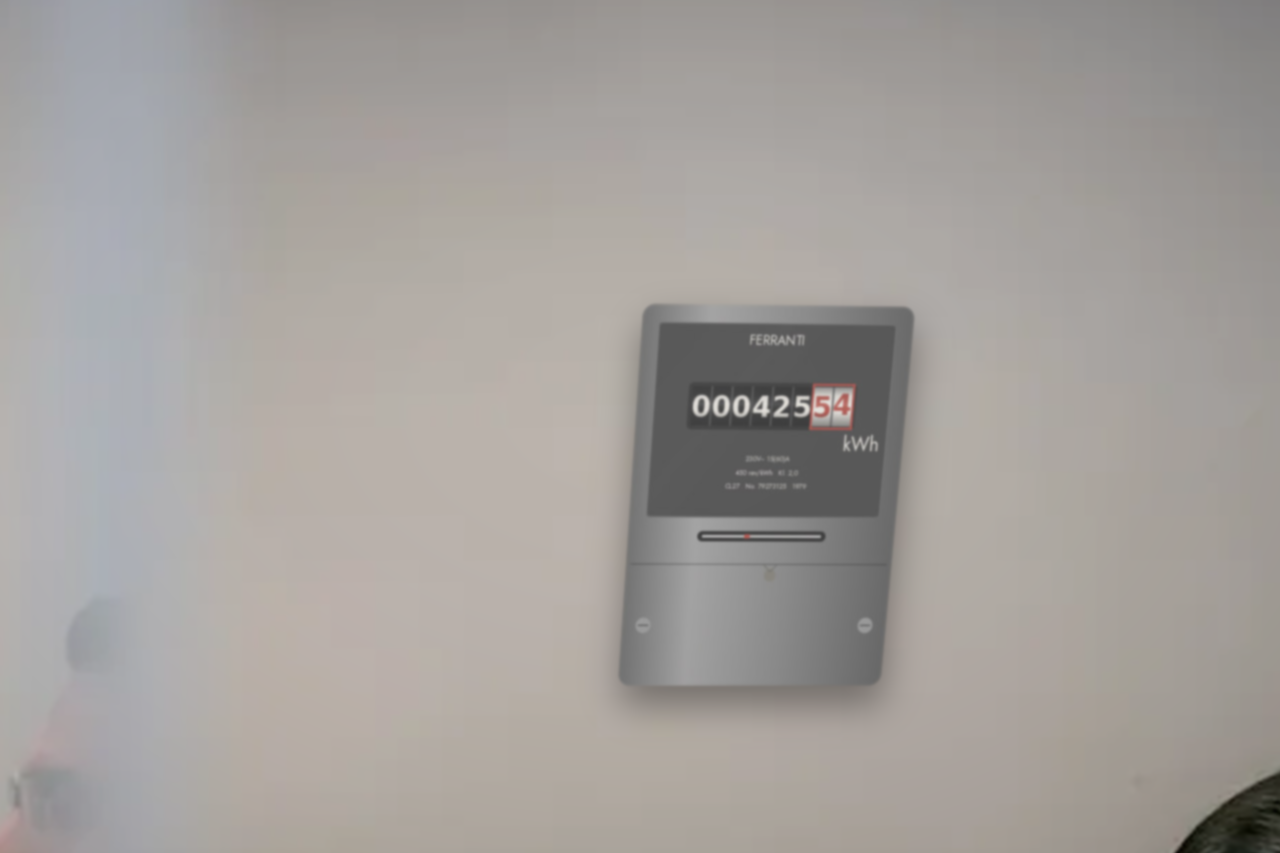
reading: 425.54 kWh
